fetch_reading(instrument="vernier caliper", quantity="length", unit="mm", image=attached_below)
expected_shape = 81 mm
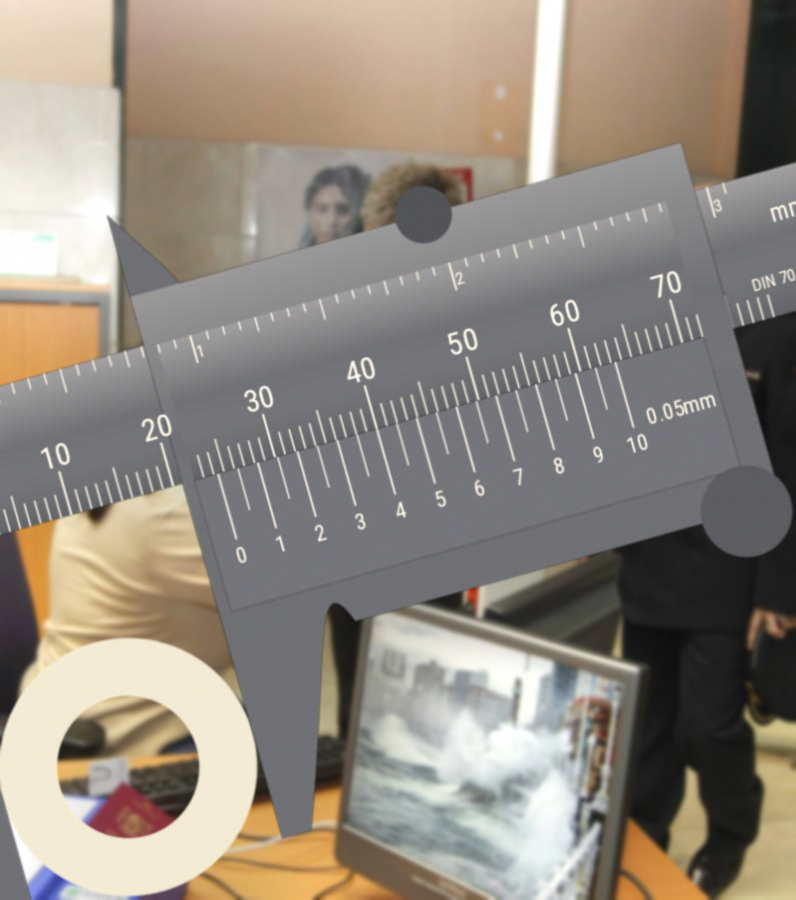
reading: 24.4 mm
